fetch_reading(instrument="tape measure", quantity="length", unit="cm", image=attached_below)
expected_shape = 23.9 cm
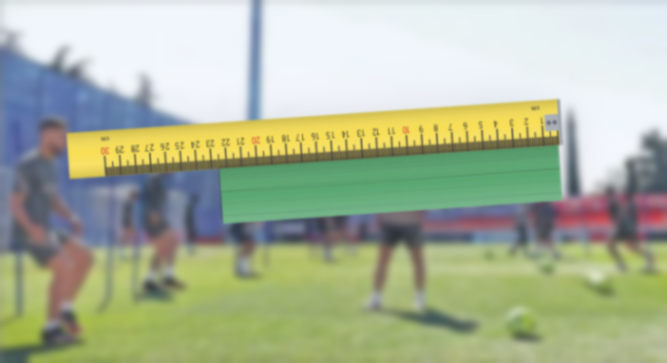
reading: 22.5 cm
